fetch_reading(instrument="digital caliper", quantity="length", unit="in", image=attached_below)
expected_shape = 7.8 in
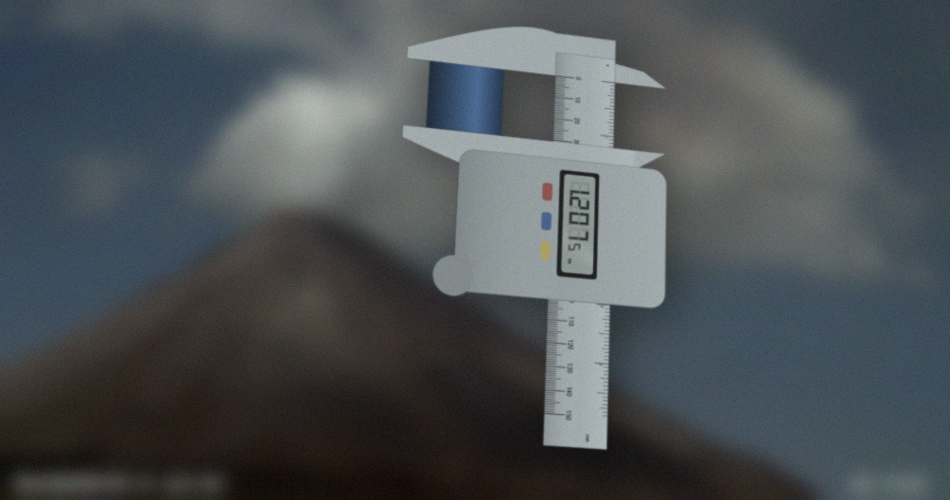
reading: 1.2075 in
